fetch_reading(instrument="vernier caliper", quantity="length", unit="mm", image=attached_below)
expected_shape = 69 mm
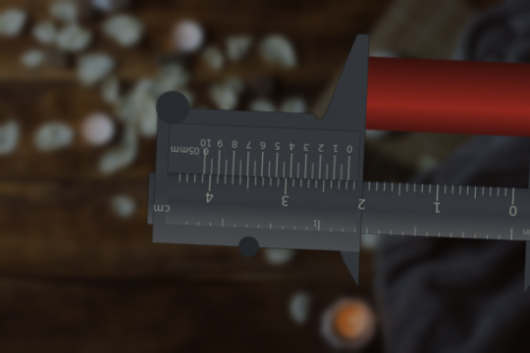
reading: 21.8 mm
